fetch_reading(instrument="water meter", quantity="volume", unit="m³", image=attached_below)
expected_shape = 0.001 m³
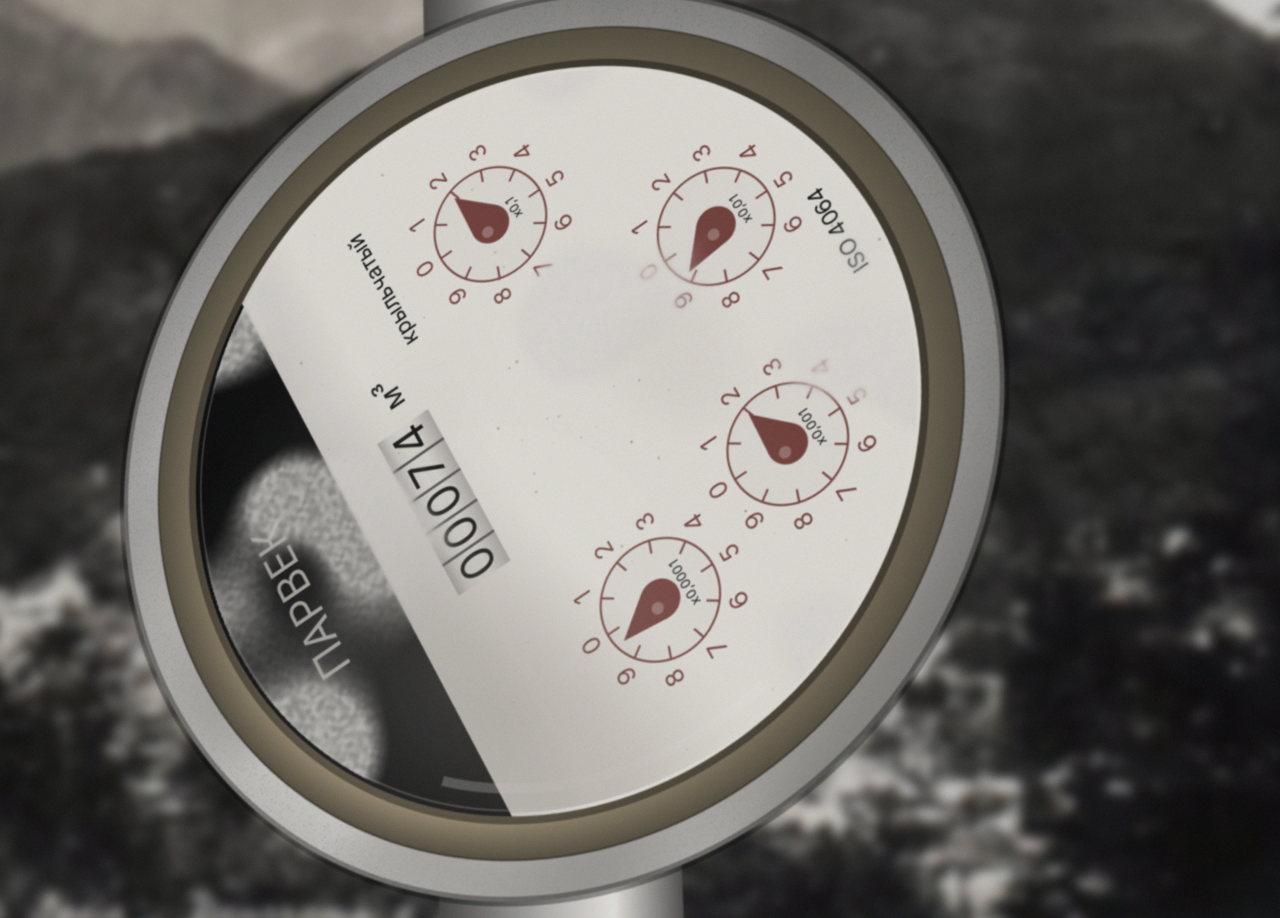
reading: 74.1919 m³
